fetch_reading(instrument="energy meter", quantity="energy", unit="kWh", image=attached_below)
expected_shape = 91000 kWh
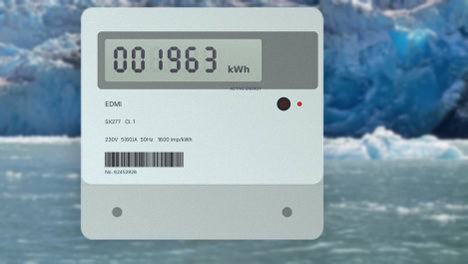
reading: 1963 kWh
